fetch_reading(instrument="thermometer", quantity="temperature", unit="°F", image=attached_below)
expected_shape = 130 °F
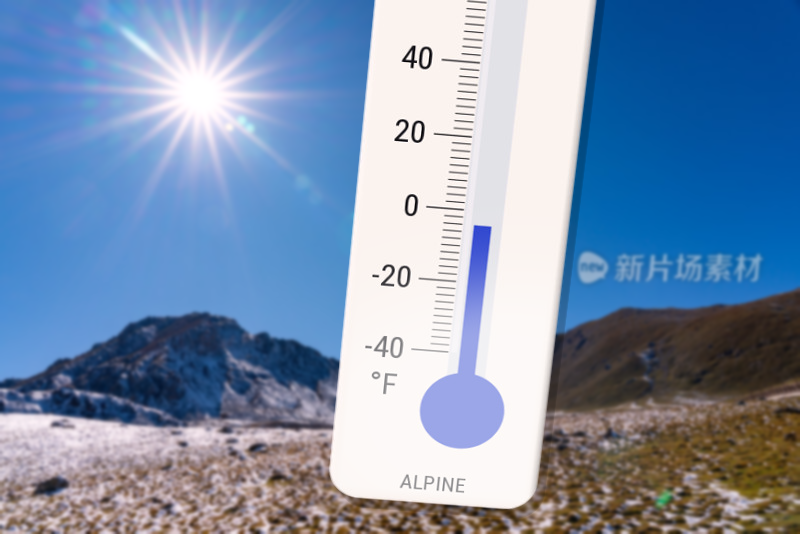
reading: -4 °F
